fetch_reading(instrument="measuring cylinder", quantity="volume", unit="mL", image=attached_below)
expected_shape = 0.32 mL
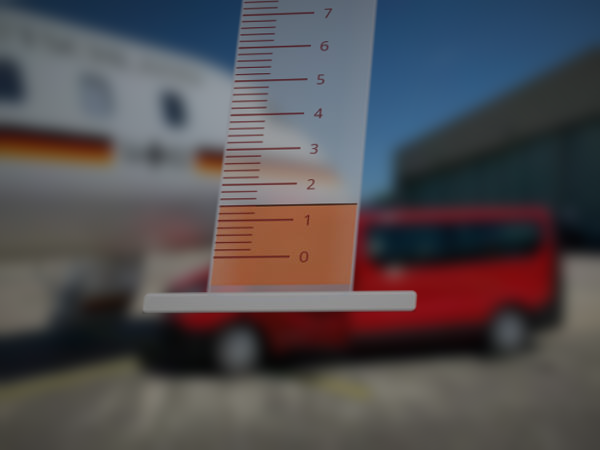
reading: 1.4 mL
